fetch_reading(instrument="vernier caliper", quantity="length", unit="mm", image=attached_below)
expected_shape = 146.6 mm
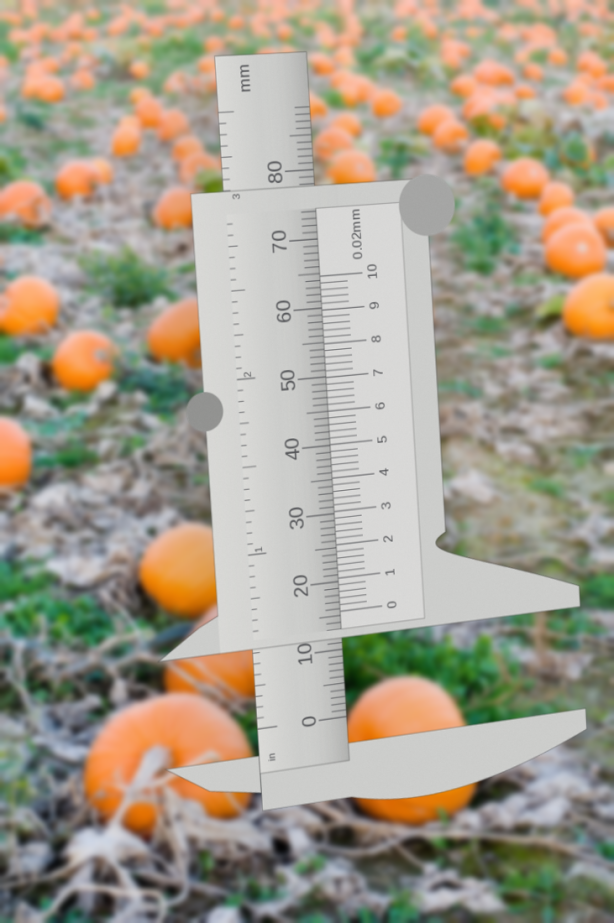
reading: 15.6 mm
